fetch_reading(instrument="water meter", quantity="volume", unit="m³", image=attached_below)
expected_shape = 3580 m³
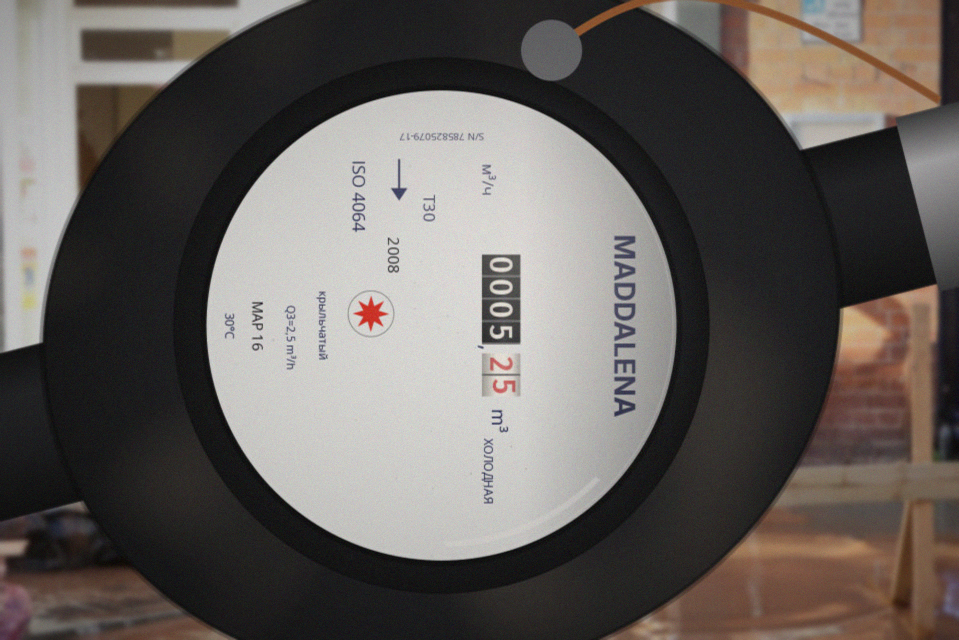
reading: 5.25 m³
